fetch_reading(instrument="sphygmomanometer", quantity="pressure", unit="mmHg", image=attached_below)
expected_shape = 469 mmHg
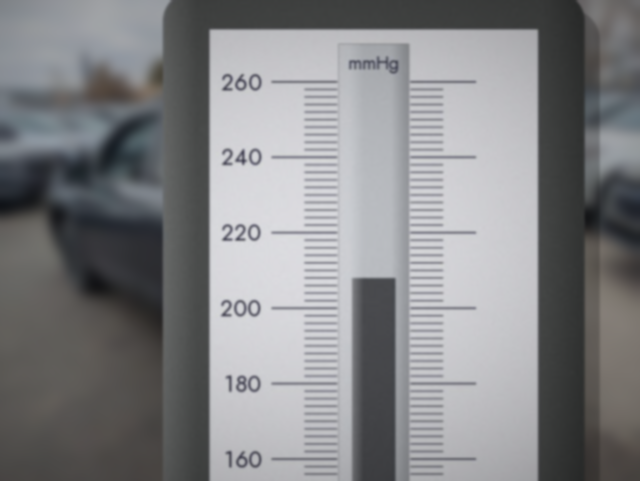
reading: 208 mmHg
